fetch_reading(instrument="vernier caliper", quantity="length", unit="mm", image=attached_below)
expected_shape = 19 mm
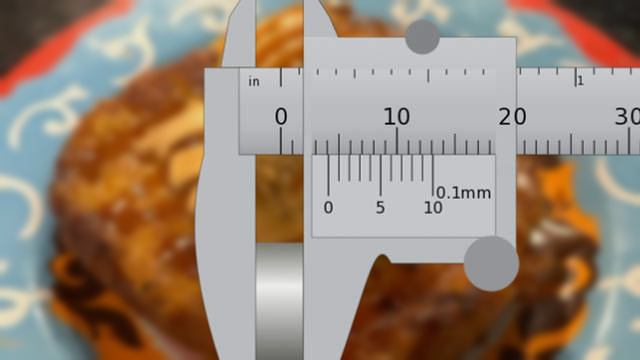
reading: 4.1 mm
